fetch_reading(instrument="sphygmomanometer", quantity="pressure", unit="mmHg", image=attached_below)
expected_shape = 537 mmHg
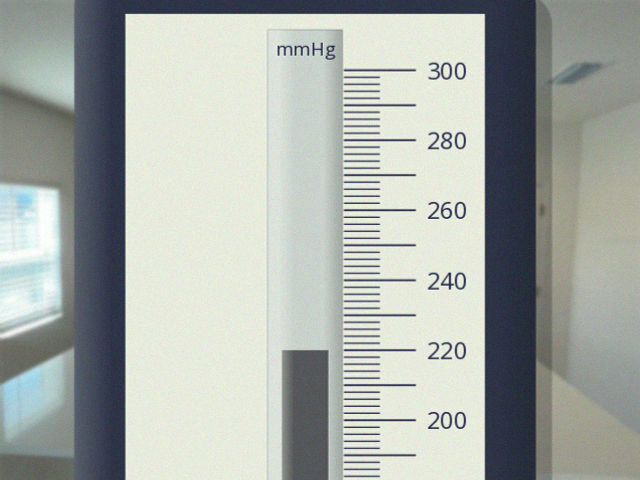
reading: 220 mmHg
